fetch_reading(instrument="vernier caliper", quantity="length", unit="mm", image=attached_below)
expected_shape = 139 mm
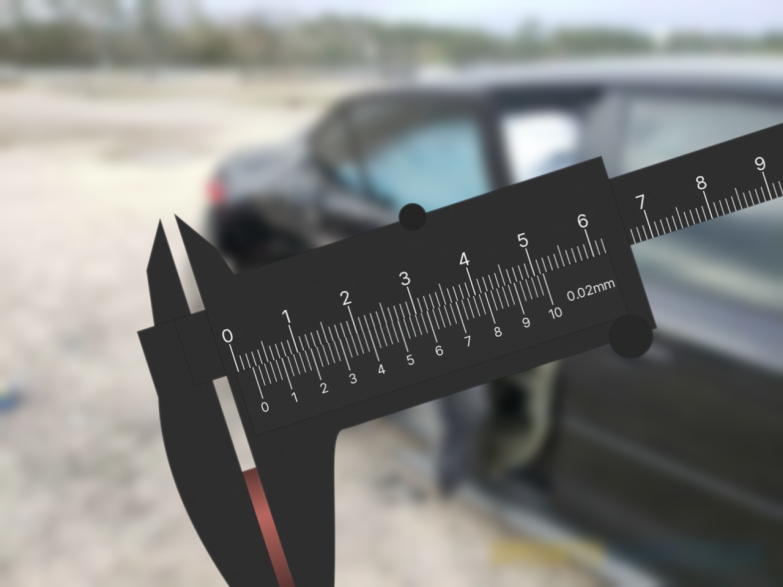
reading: 2.4 mm
